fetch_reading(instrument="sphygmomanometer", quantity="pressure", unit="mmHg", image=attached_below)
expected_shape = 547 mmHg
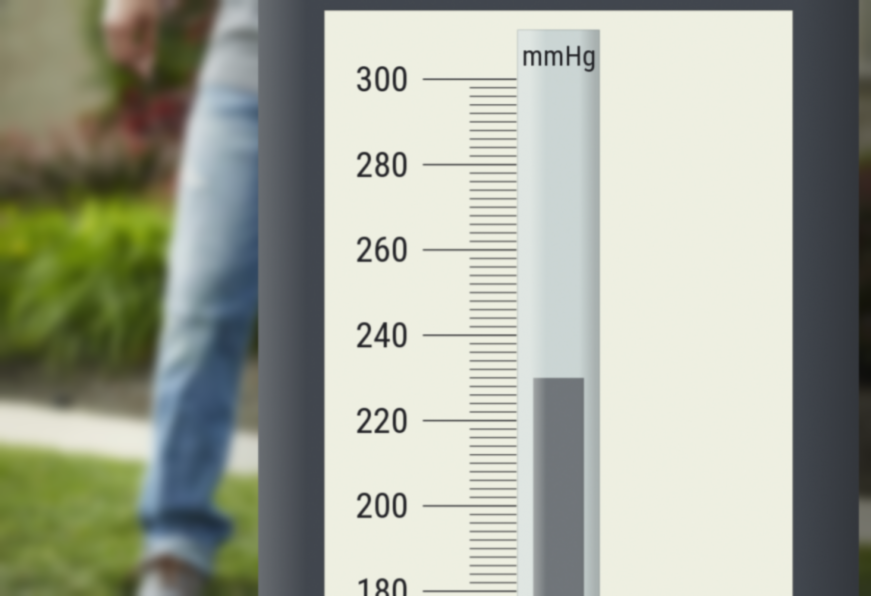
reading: 230 mmHg
